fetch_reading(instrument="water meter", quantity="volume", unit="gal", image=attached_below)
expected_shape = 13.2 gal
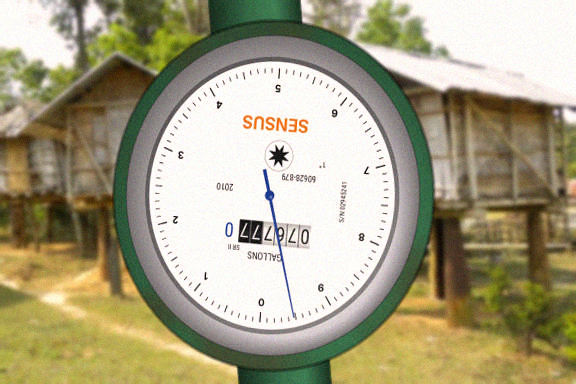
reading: 767769.5 gal
